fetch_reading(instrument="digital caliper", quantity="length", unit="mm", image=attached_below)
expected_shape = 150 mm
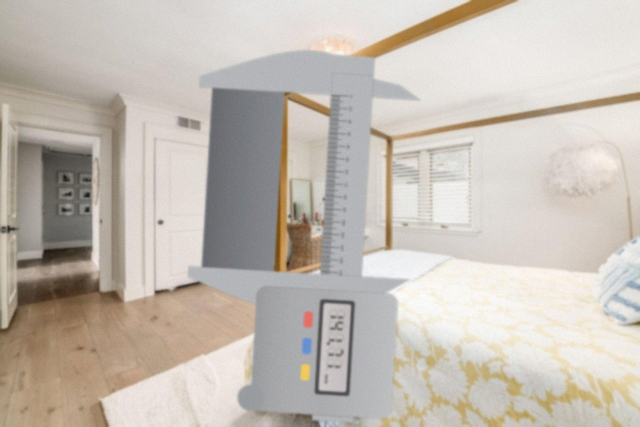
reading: 141.71 mm
